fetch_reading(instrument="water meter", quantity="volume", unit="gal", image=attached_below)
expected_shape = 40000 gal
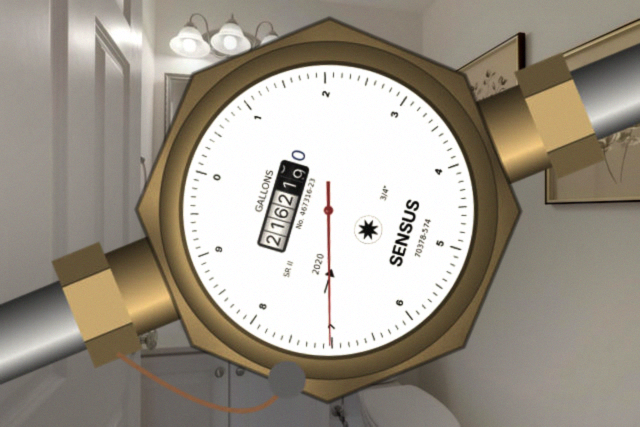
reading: 2162187.0 gal
